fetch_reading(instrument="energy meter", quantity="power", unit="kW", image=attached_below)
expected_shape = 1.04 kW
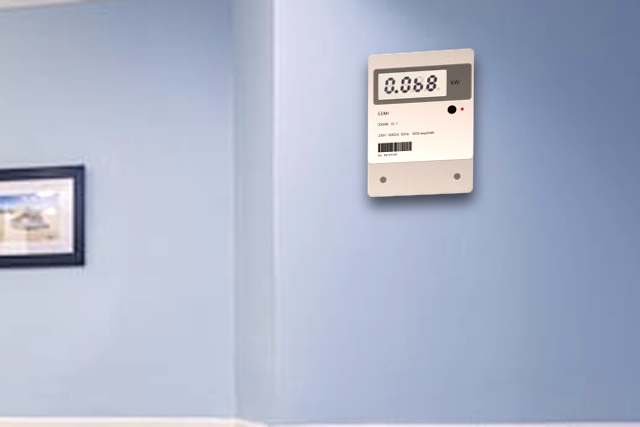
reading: 0.068 kW
